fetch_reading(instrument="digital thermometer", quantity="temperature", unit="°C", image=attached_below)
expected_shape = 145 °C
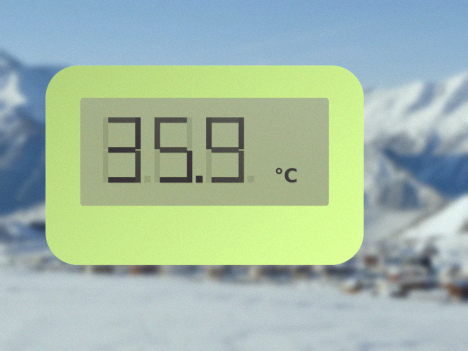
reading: 35.9 °C
